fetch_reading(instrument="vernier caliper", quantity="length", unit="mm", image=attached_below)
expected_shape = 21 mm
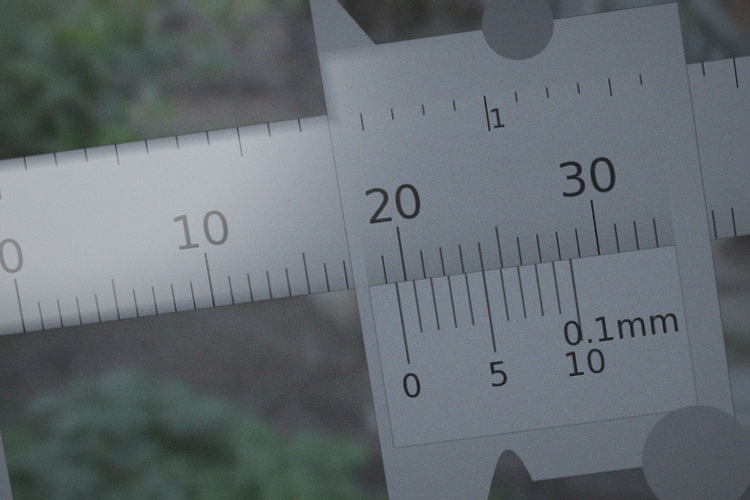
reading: 19.5 mm
